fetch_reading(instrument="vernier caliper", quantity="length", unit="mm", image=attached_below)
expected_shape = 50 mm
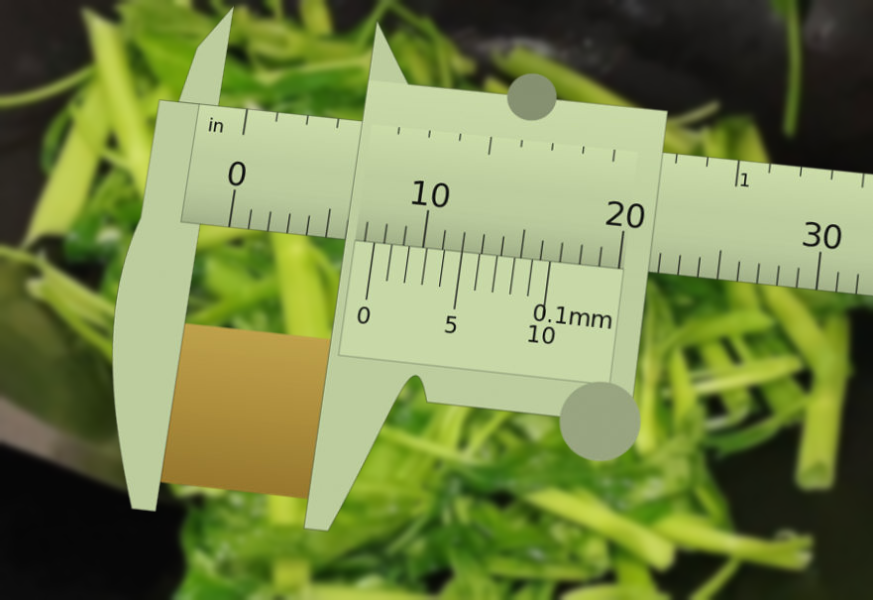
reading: 7.5 mm
